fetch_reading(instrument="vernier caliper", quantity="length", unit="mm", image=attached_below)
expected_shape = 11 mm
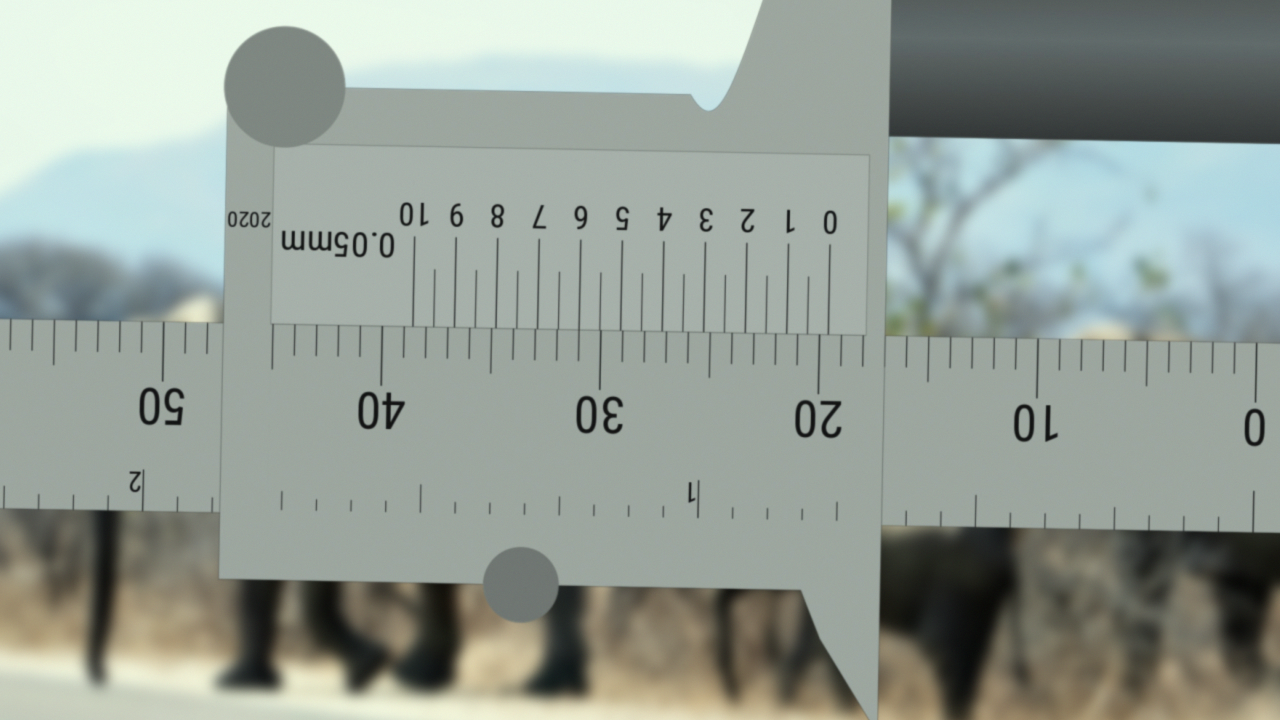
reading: 19.6 mm
